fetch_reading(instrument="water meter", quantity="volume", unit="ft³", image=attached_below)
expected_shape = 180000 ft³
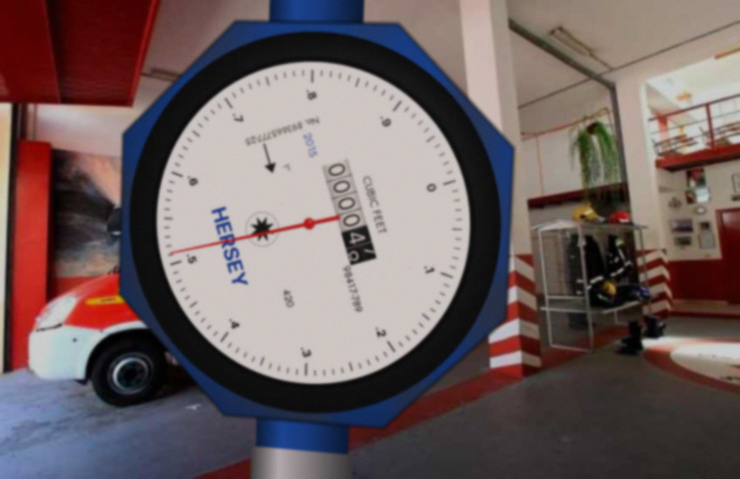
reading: 47.51 ft³
